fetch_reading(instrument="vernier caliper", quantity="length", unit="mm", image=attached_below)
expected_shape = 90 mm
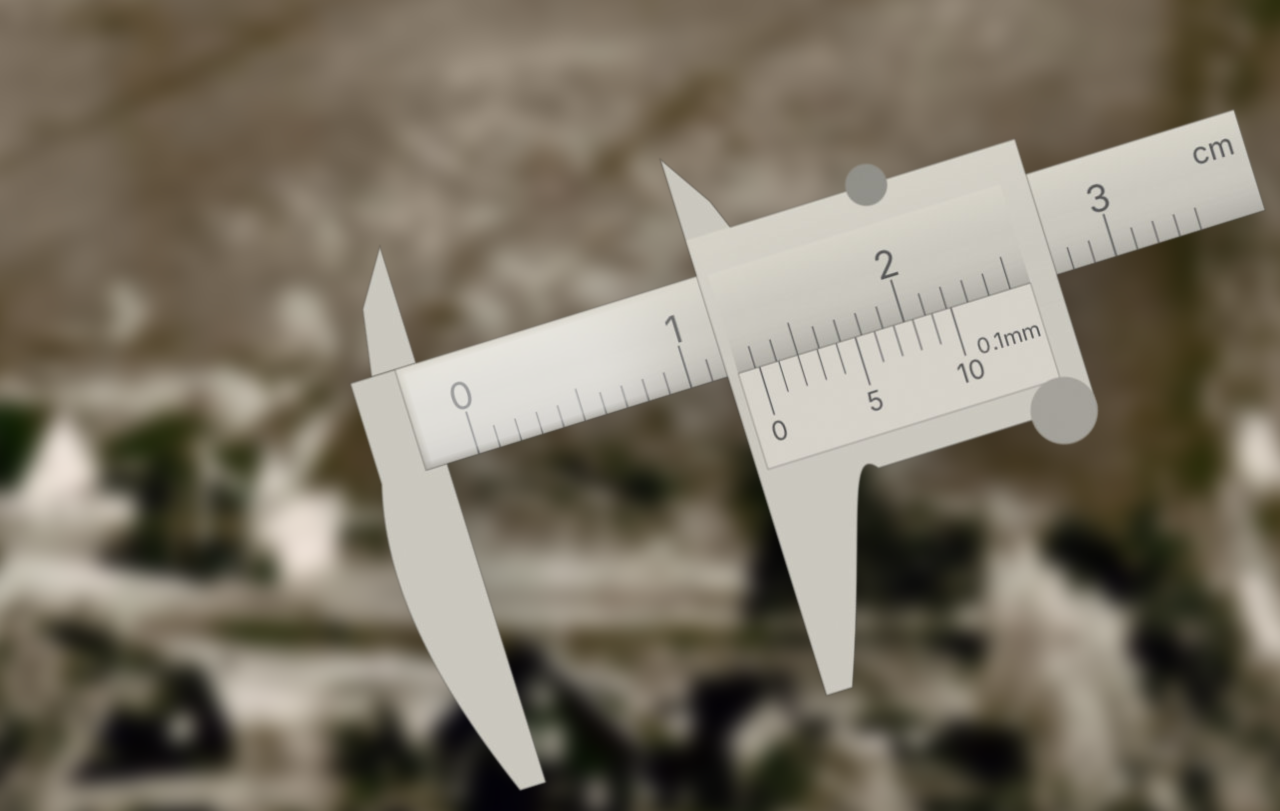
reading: 13.2 mm
